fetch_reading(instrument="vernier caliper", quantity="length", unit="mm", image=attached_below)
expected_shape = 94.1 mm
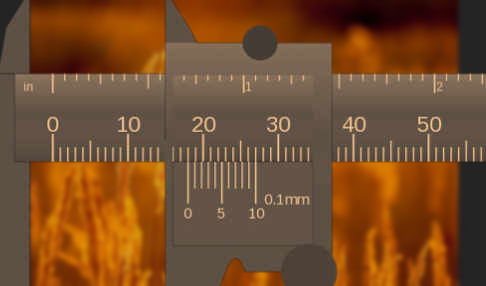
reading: 18.0 mm
